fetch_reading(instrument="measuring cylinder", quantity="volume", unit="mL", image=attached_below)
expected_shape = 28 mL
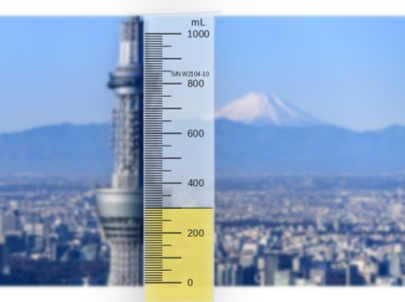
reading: 300 mL
